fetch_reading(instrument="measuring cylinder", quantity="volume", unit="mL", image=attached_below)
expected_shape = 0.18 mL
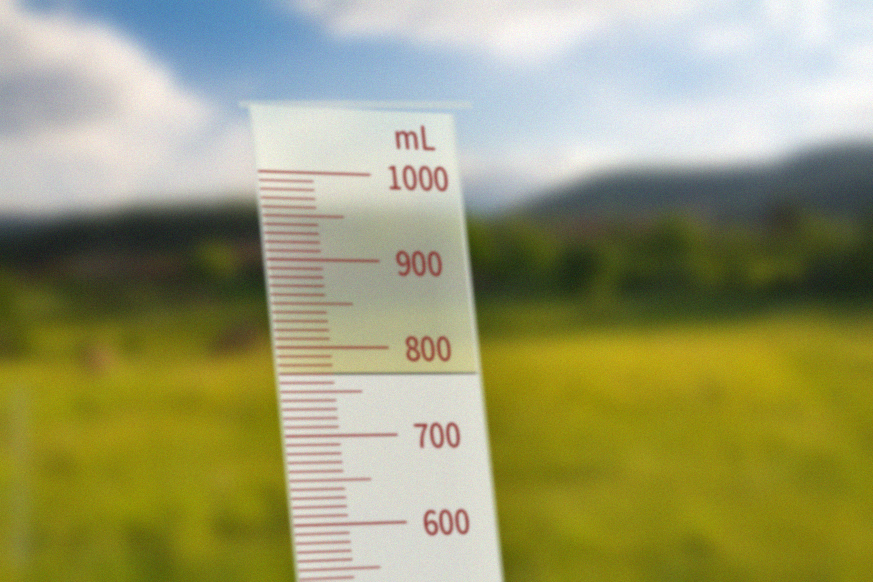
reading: 770 mL
